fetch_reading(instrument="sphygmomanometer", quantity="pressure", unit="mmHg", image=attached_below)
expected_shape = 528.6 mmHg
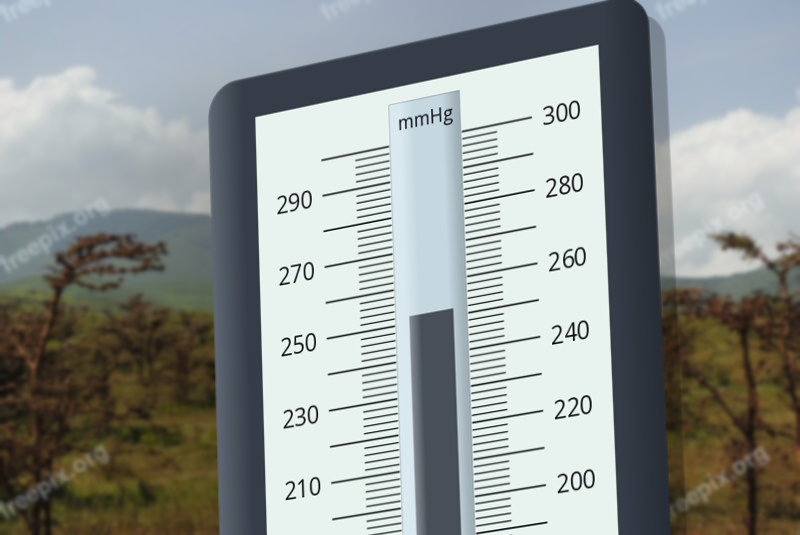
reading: 252 mmHg
